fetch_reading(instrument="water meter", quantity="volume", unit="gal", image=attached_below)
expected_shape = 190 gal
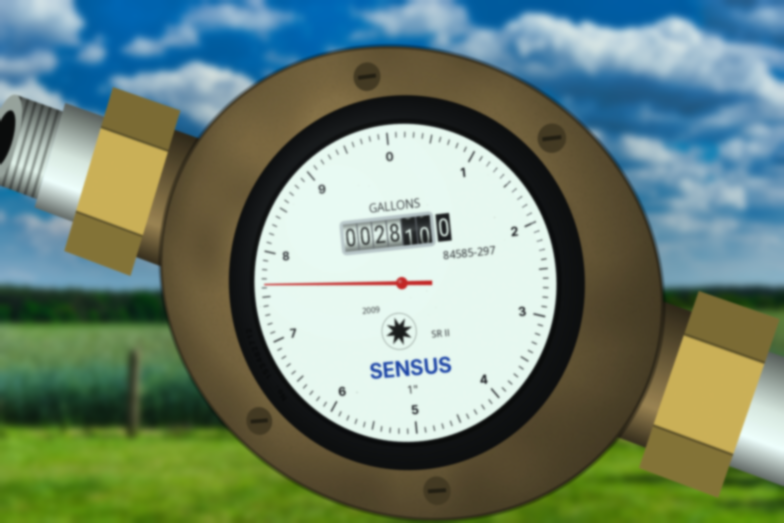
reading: 28097.6 gal
